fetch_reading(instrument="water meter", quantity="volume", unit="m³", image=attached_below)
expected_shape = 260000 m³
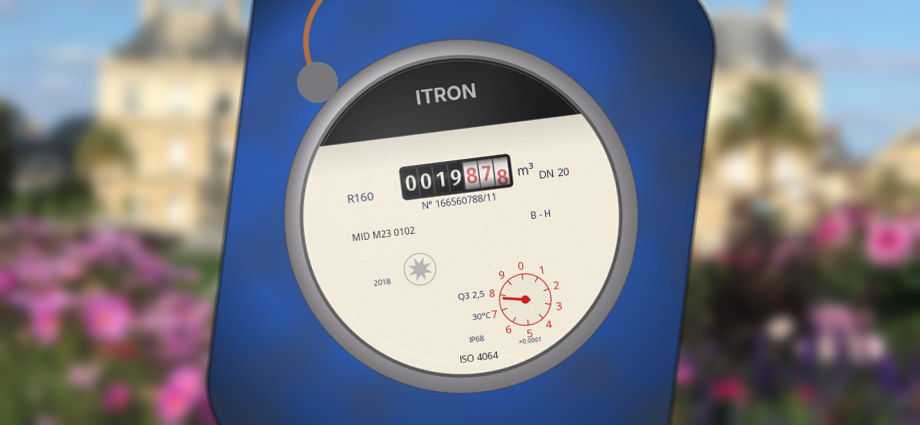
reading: 19.8777 m³
